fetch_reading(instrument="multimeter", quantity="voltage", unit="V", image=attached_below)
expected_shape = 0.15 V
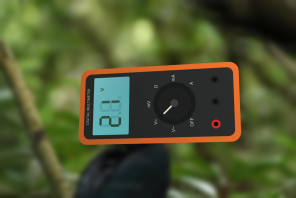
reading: 21 V
